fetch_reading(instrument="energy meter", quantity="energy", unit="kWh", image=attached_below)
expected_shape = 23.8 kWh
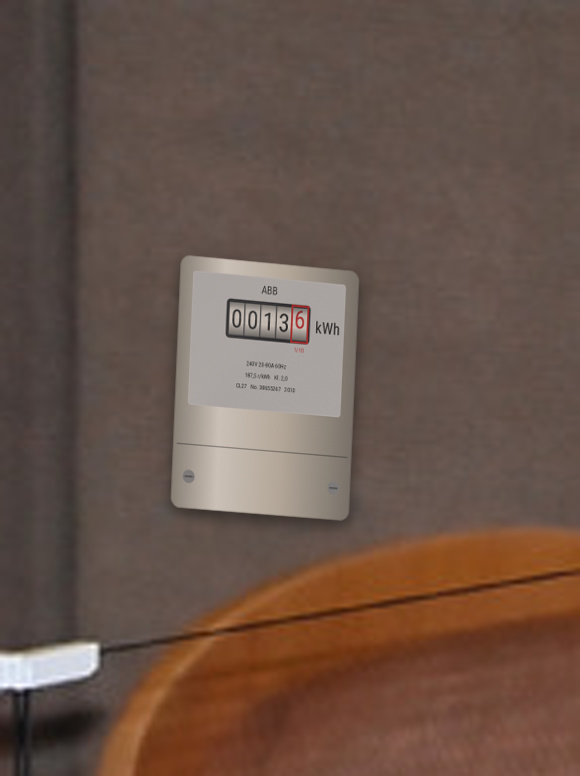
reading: 13.6 kWh
